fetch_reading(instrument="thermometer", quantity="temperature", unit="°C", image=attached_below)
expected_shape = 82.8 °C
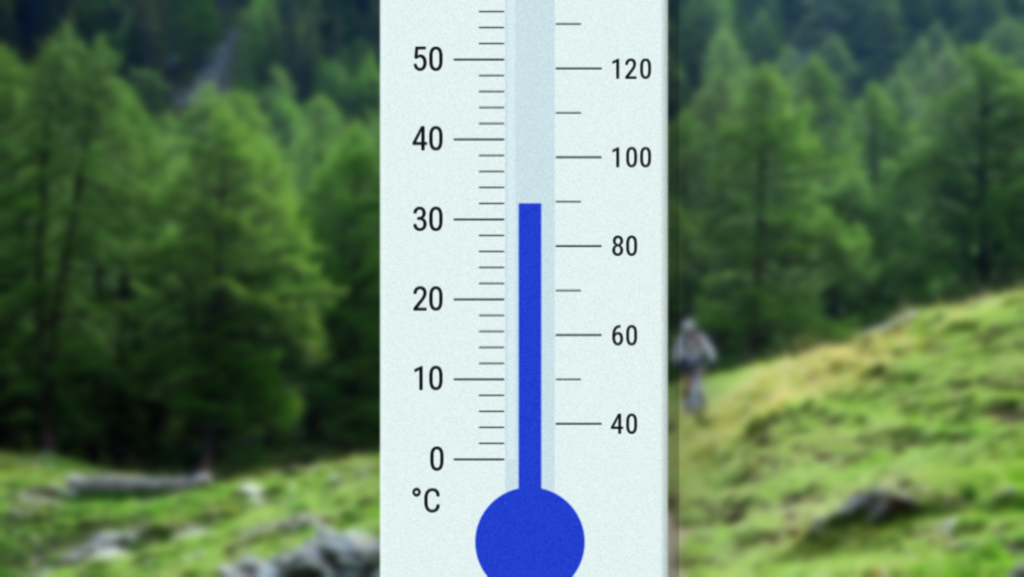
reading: 32 °C
